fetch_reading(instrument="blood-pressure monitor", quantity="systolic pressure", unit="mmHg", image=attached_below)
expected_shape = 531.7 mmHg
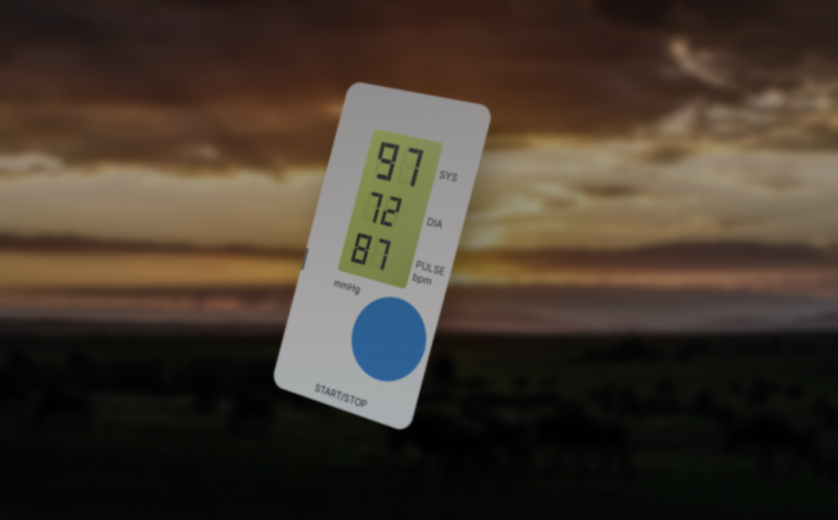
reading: 97 mmHg
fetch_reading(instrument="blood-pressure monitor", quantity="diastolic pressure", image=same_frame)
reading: 72 mmHg
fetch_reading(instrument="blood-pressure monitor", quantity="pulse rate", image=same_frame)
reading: 87 bpm
